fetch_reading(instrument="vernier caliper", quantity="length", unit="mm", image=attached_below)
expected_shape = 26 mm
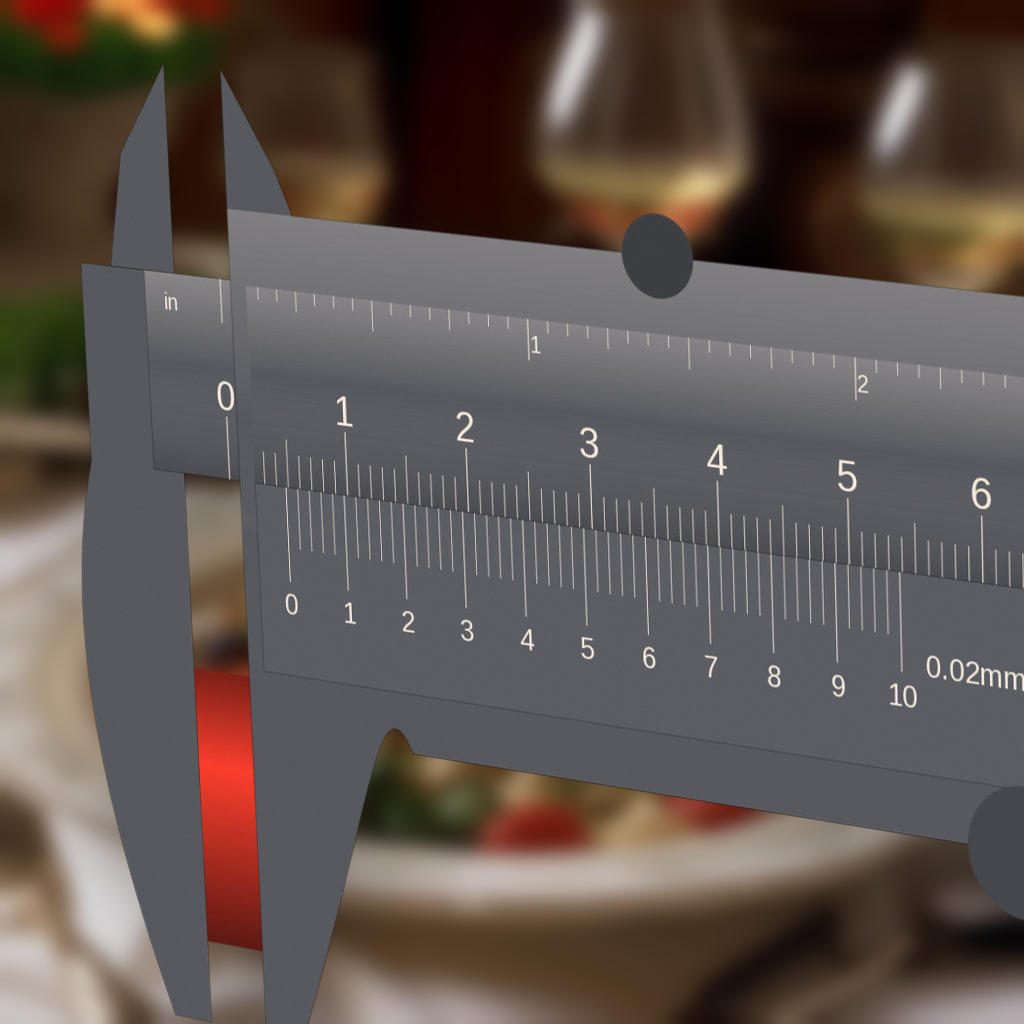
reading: 4.8 mm
